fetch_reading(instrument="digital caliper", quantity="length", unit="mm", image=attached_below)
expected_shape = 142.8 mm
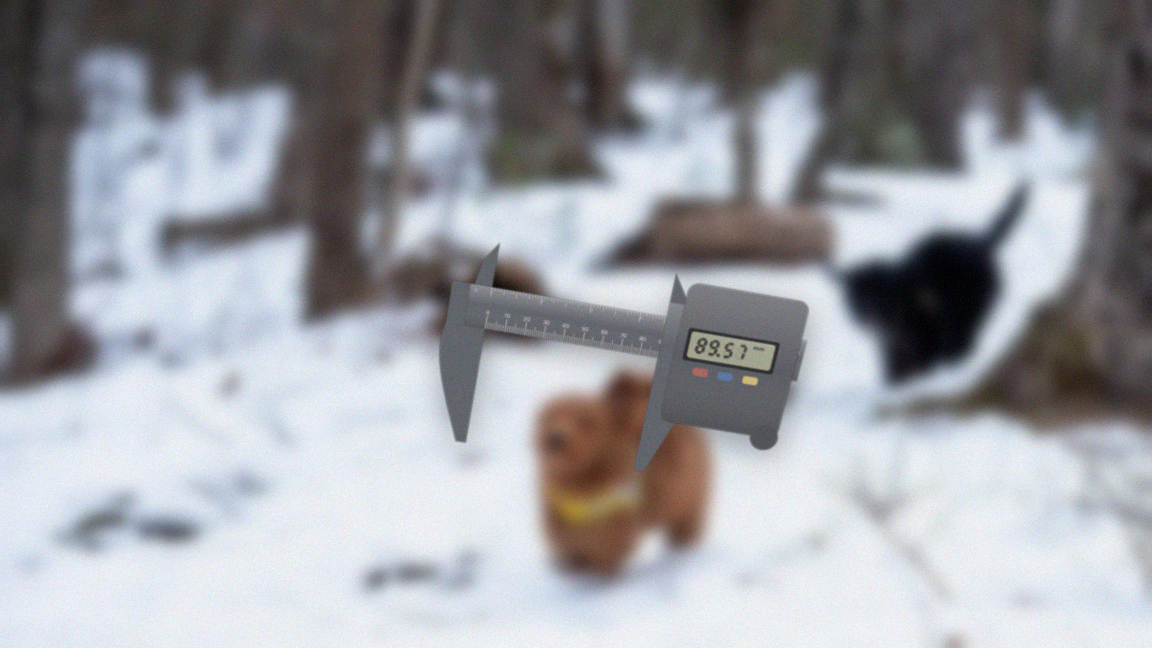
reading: 89.57 mm
